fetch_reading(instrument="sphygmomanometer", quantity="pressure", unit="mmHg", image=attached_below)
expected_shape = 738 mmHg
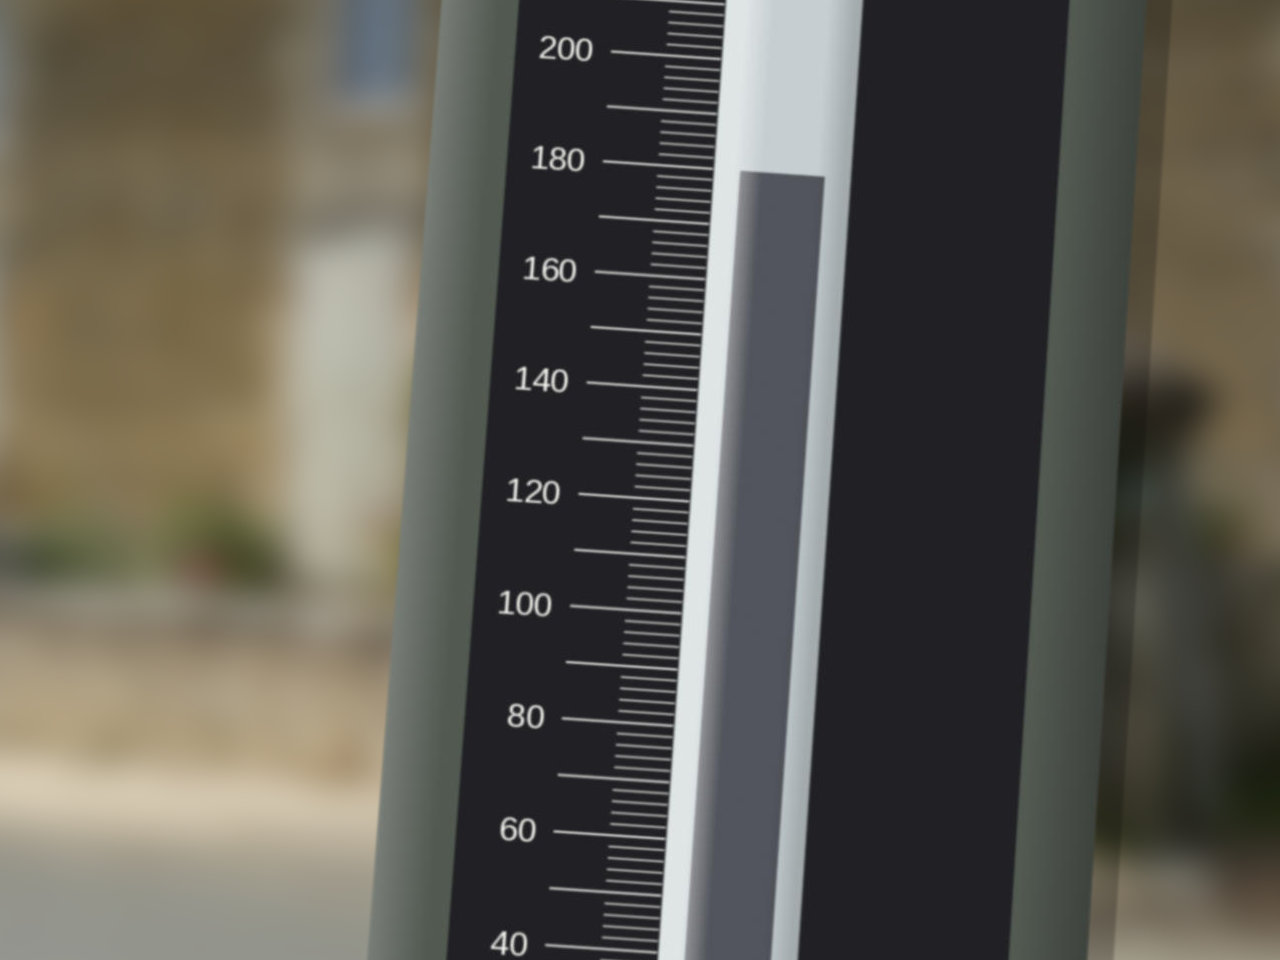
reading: 180 mmHg
